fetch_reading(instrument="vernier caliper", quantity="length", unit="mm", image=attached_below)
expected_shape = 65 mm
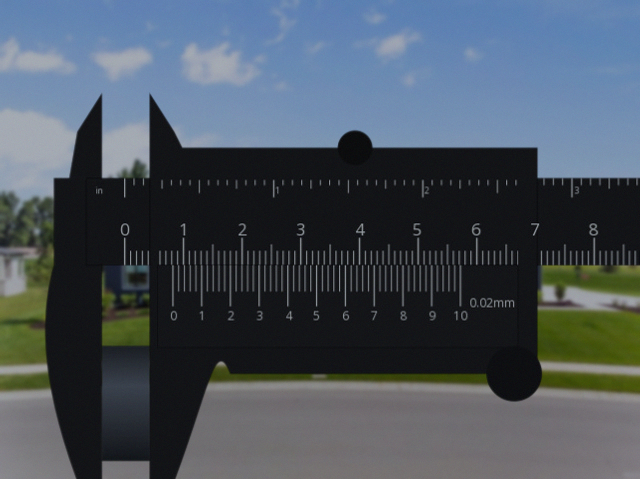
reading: 8.2 mm
